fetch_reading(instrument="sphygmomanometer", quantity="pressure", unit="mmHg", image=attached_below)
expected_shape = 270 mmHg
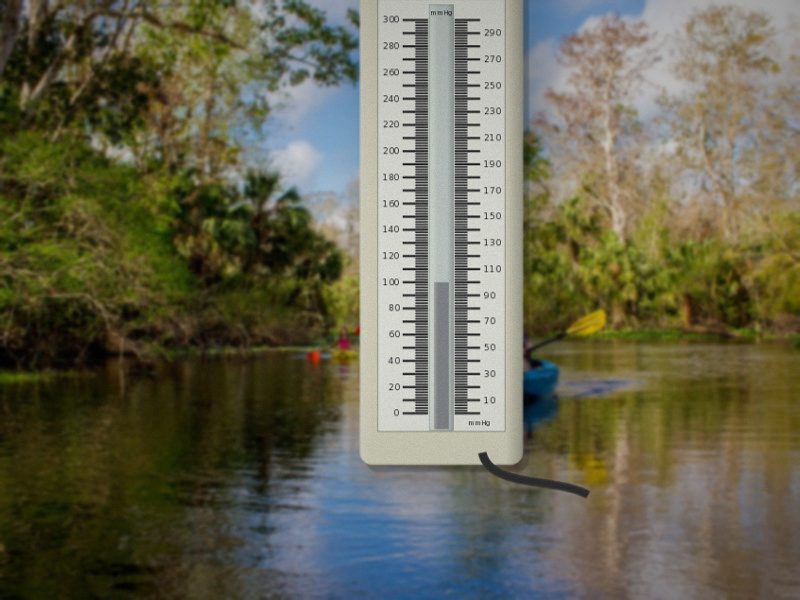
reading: 100 mmHg
